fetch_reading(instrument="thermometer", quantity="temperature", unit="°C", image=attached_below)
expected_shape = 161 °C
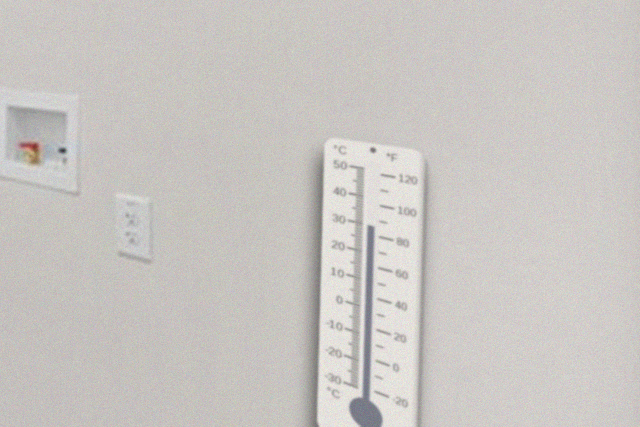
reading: 30 °C
